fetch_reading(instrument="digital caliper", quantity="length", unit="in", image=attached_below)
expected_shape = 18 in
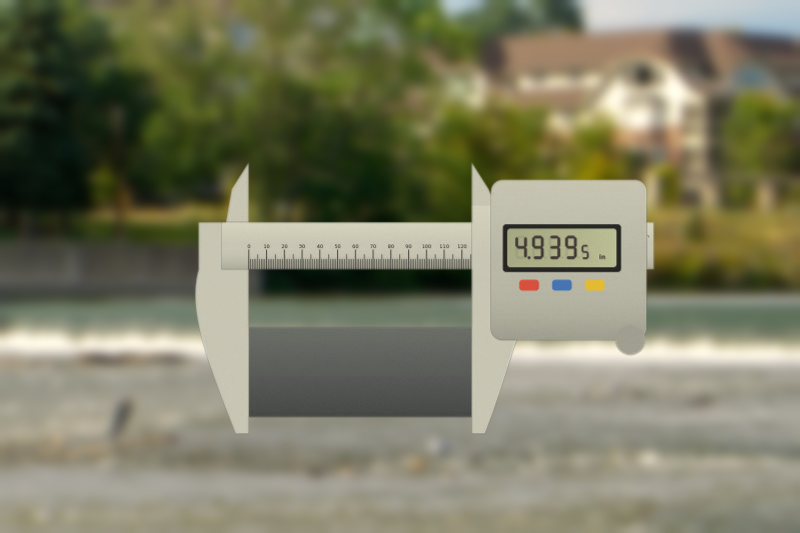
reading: 4.9395 in
